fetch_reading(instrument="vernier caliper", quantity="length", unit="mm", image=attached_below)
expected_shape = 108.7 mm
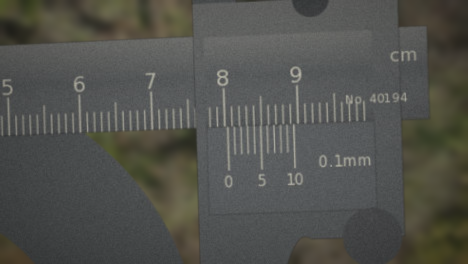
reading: 80.4 mm
